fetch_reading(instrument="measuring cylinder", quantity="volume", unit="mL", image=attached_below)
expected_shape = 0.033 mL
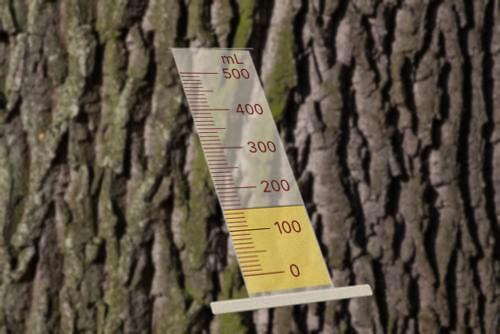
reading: 150 mL
